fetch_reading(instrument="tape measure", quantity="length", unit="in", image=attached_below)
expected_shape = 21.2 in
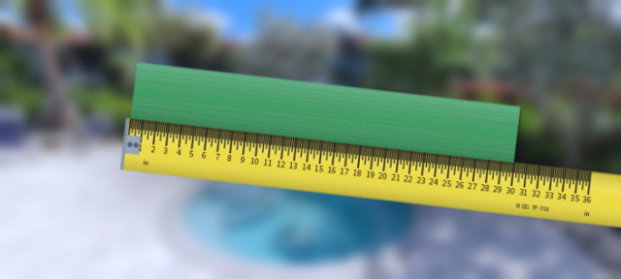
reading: 30 in
